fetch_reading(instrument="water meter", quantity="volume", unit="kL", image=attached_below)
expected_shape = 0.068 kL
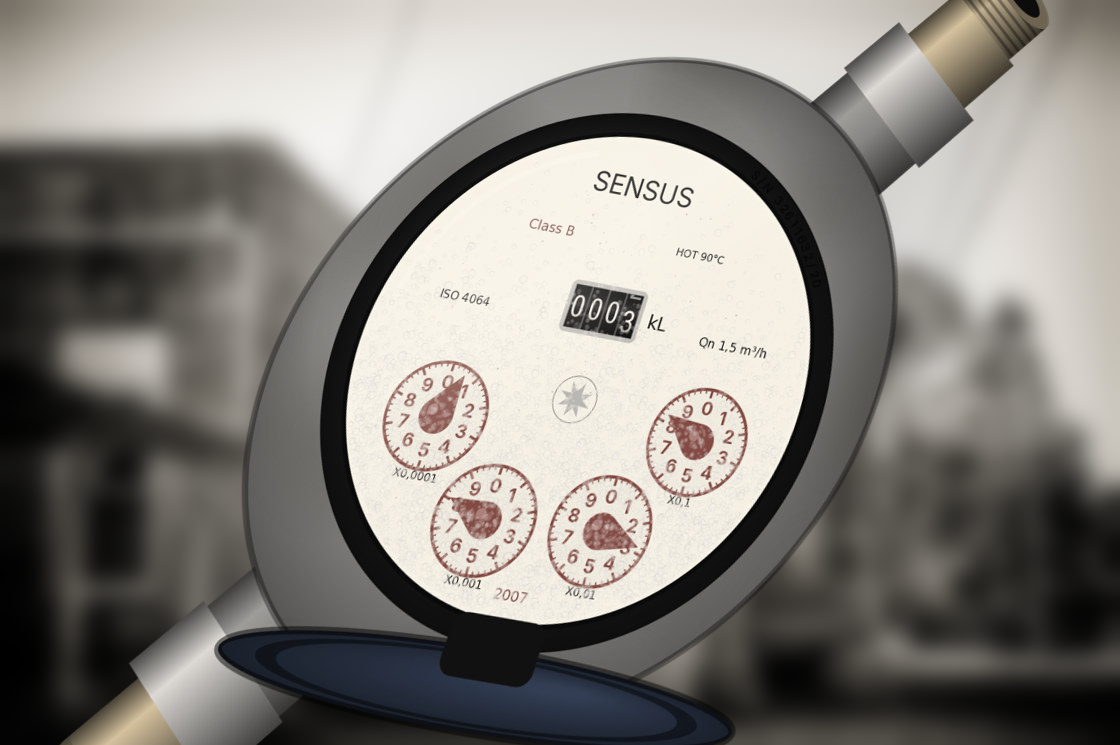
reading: 2.8280 kL
